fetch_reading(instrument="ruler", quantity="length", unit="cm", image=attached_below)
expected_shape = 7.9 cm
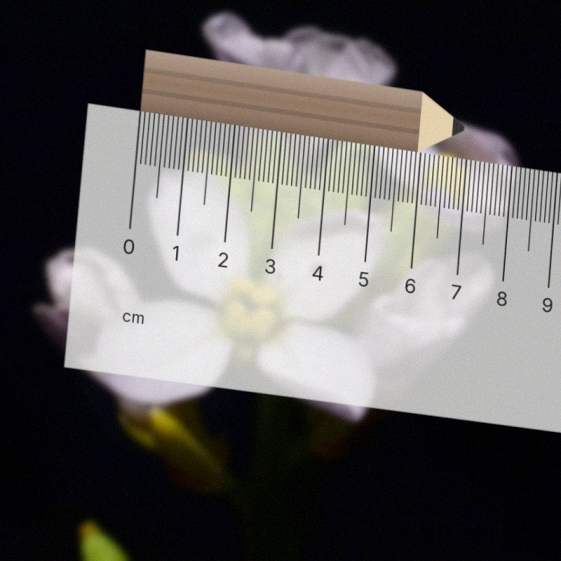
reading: 6.9 cm
